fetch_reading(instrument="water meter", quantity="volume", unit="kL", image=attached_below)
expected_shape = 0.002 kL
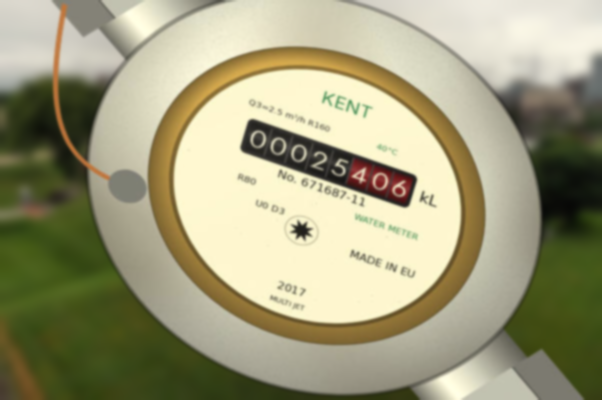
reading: 25.406 kL
